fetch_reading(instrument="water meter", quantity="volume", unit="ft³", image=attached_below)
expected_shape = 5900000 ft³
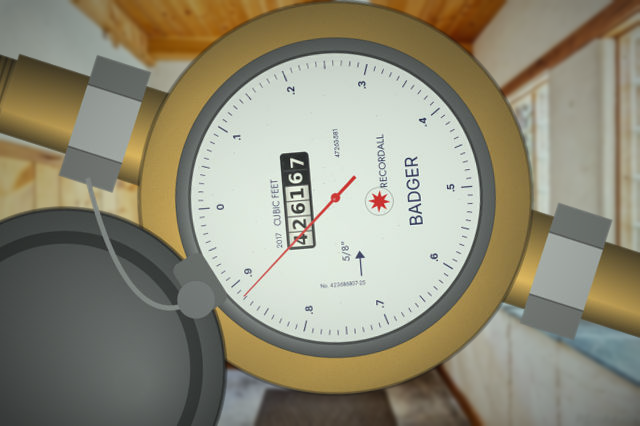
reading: 426166.88 ft³
